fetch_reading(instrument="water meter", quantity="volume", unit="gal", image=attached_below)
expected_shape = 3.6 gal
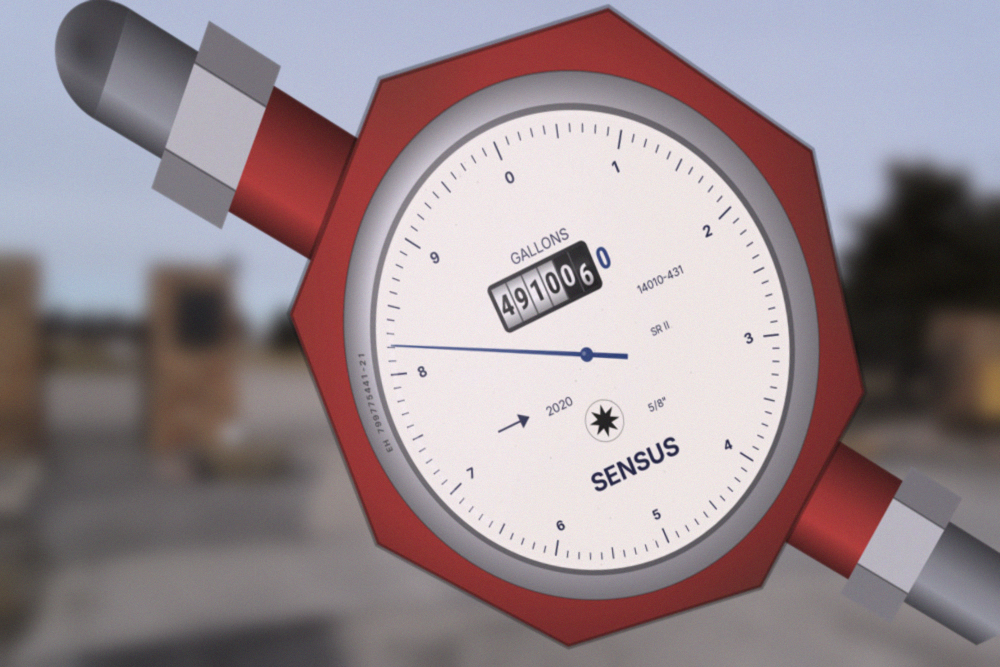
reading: 4910058.2 gal
